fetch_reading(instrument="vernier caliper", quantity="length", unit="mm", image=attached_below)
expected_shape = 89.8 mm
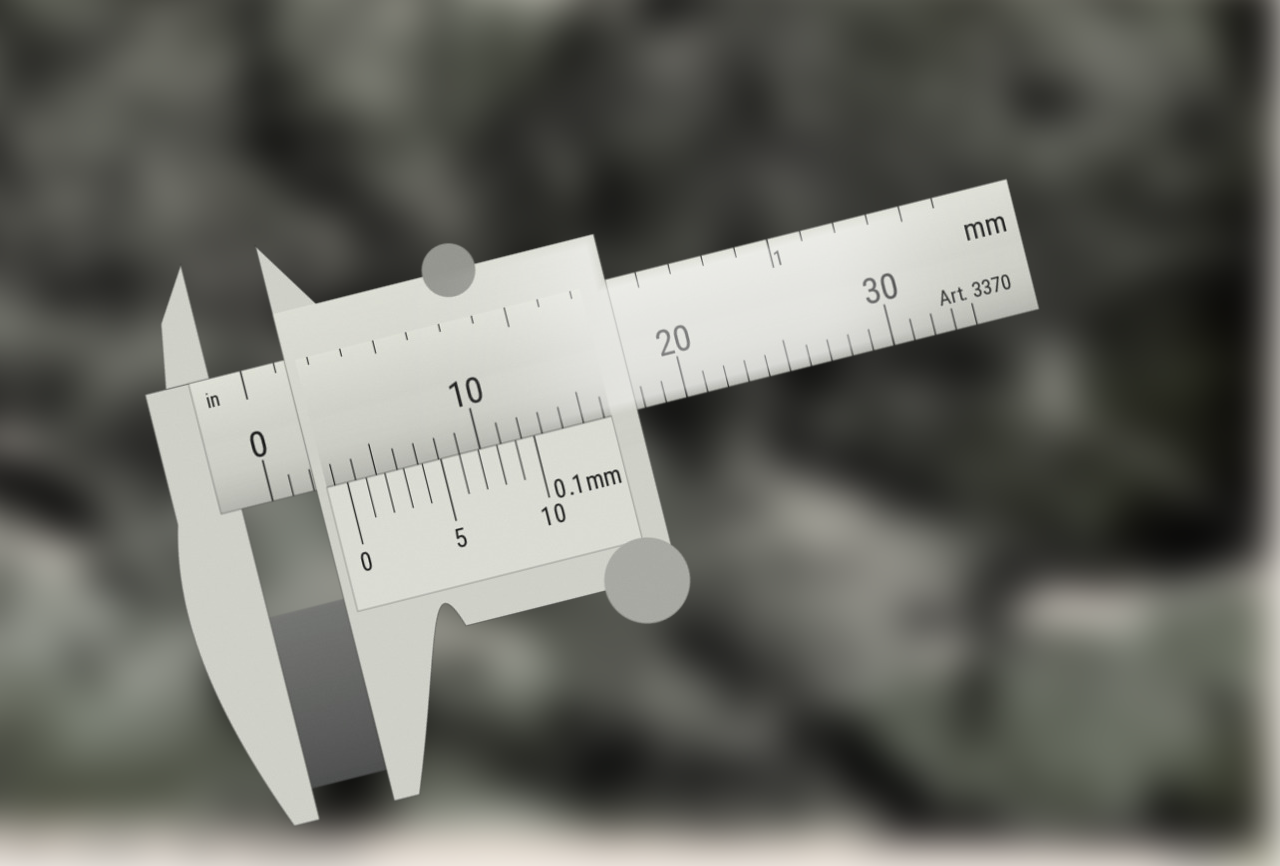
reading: 3.6 mm
